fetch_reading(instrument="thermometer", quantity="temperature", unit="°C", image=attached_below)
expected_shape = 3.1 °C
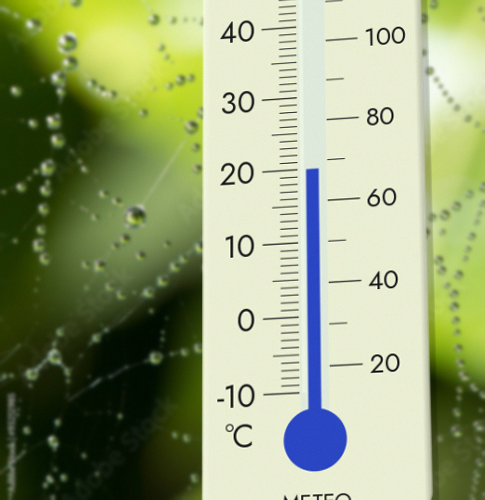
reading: 20 °C
